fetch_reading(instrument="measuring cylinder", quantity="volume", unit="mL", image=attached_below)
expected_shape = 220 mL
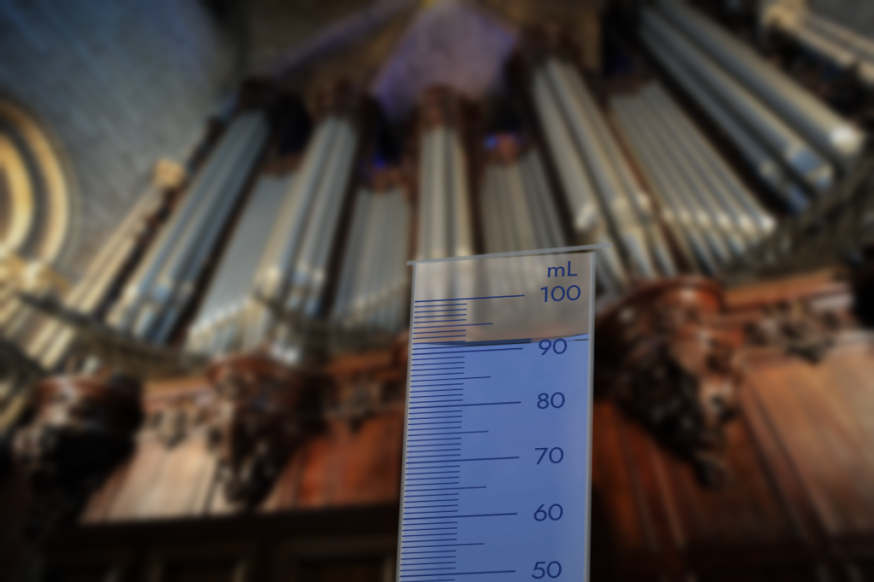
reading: 91 mL
